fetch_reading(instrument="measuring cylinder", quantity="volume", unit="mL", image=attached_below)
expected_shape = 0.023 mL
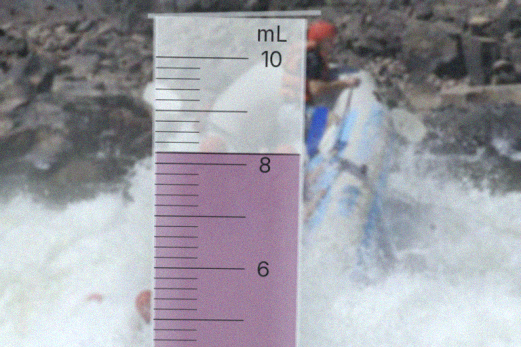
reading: 8.2 mL
